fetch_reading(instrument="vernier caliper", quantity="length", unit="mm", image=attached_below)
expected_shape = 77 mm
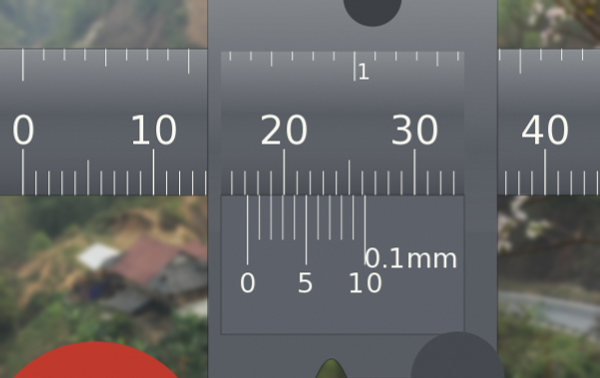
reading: 17.2 mm
